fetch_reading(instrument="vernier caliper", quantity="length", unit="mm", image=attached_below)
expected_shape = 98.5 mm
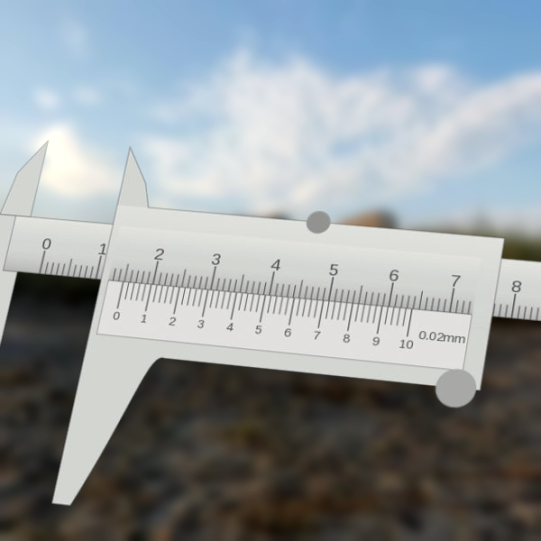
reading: 14.8 mm
